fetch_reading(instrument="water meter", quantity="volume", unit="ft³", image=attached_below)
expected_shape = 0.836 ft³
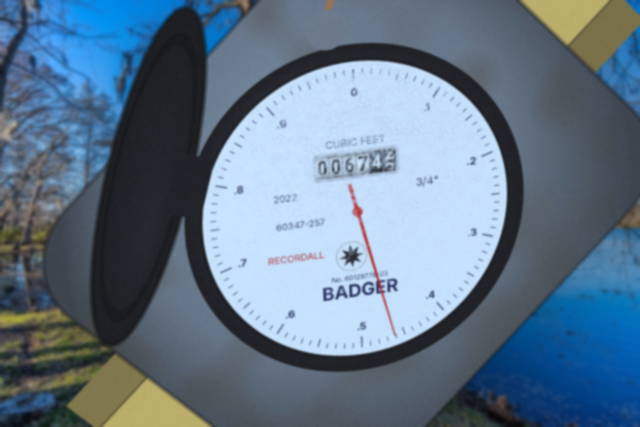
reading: 6742.46 ft³
